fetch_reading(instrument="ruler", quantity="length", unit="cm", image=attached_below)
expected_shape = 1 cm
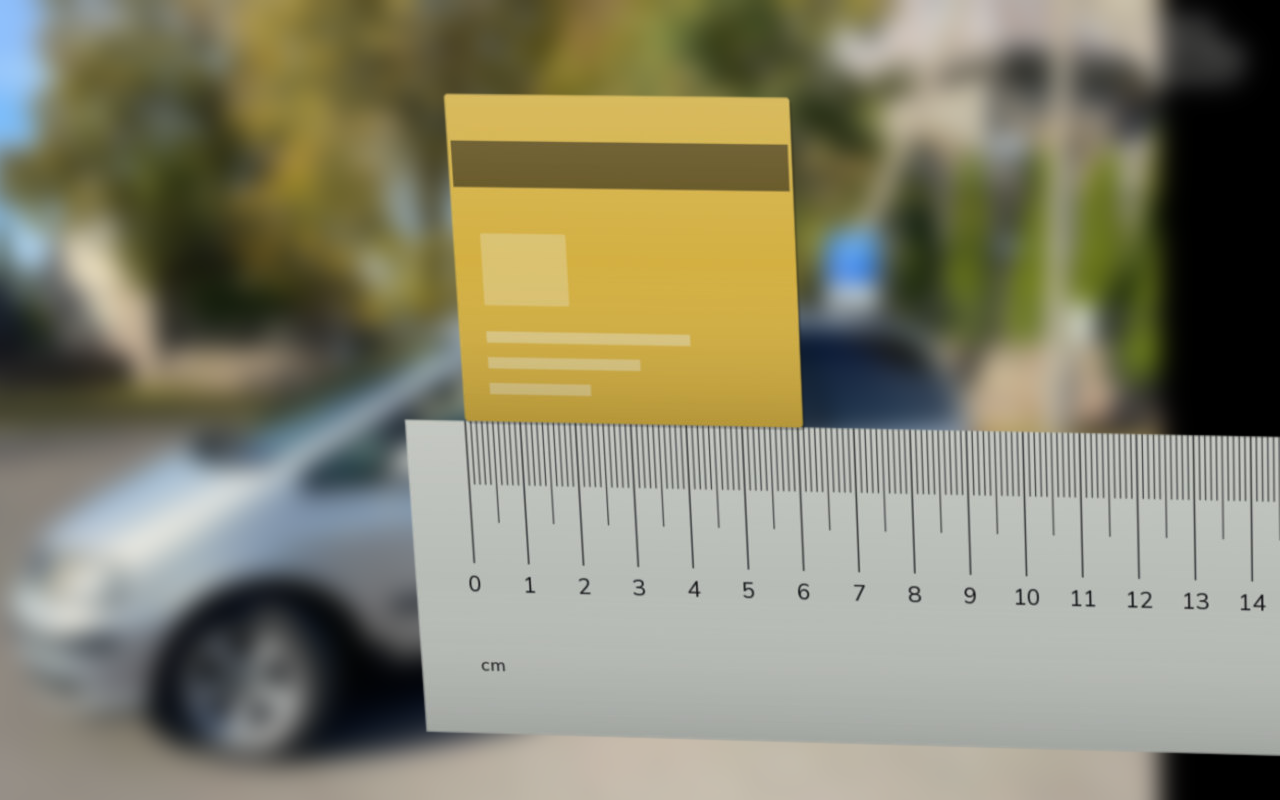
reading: 6.1 cm
